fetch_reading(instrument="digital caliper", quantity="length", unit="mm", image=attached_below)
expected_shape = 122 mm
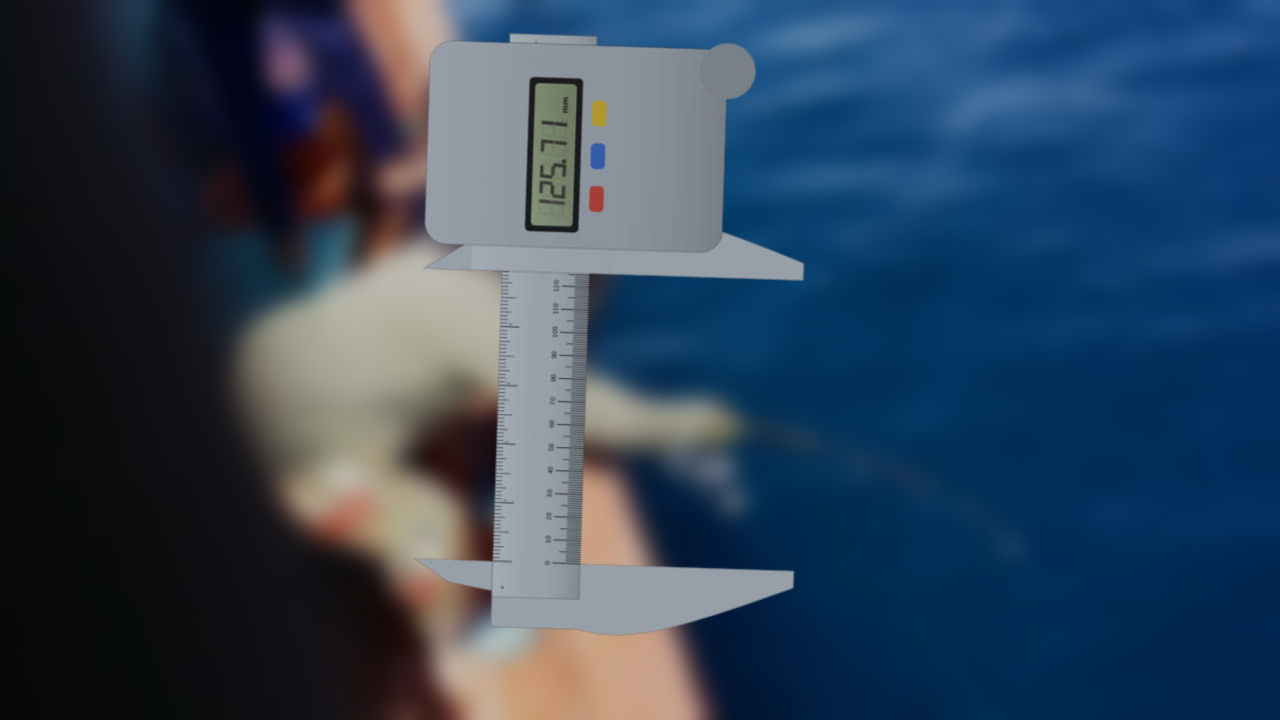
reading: 125.71 mm
